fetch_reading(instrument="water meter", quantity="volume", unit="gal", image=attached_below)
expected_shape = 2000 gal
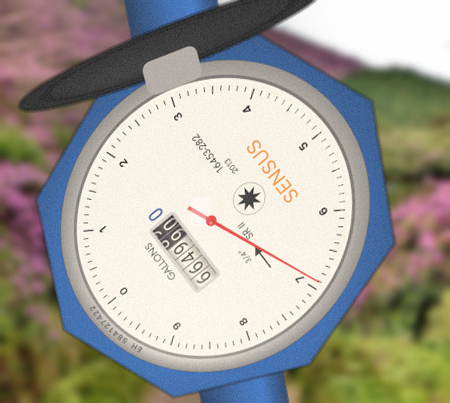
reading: 6649896.9 gal
